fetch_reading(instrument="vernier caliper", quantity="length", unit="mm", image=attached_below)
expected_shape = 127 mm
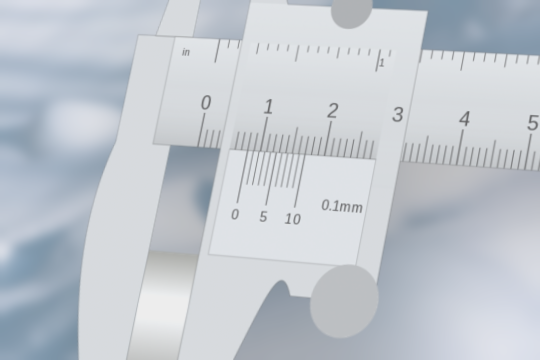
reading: 8.0 mm
